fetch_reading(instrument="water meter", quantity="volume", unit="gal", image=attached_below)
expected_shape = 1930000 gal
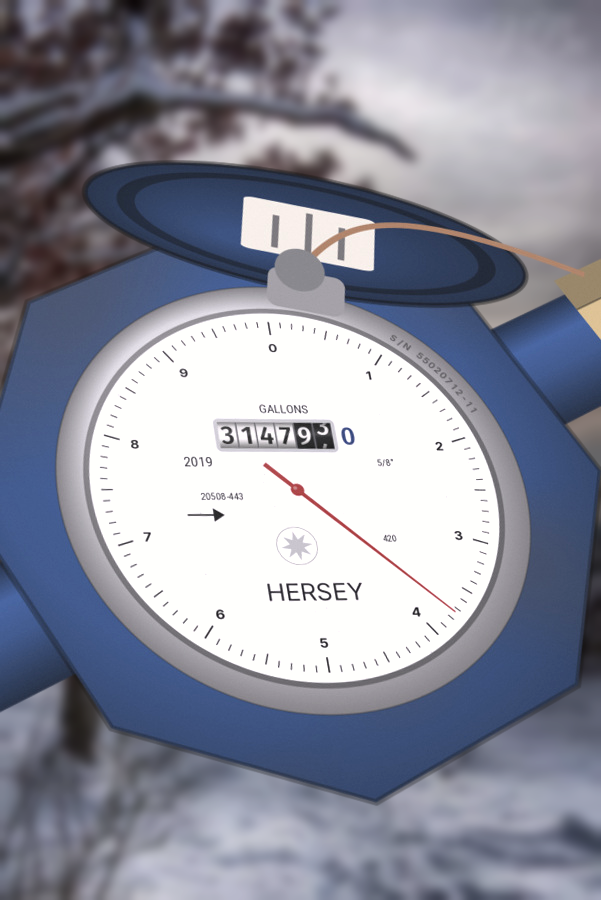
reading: 3147933.7 gal
